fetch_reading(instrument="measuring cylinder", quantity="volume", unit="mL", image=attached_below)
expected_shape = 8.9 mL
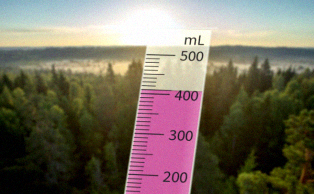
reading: 410 mL
